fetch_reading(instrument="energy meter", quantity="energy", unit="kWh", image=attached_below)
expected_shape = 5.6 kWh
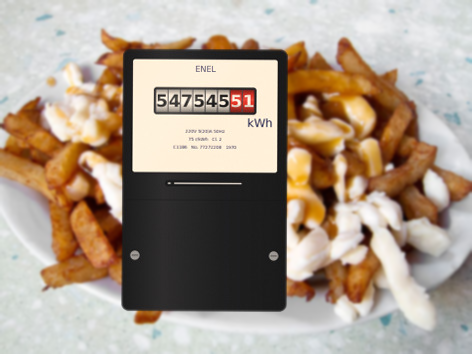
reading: 547545.51 kWh
